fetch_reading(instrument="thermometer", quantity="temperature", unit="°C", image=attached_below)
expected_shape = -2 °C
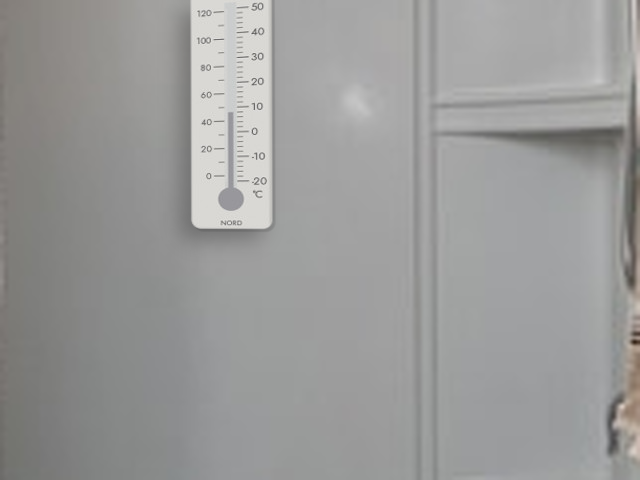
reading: 8 °C
